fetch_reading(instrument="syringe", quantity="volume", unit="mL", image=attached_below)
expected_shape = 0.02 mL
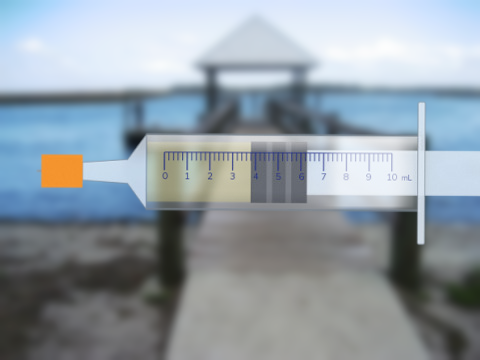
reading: 3.8 mL
